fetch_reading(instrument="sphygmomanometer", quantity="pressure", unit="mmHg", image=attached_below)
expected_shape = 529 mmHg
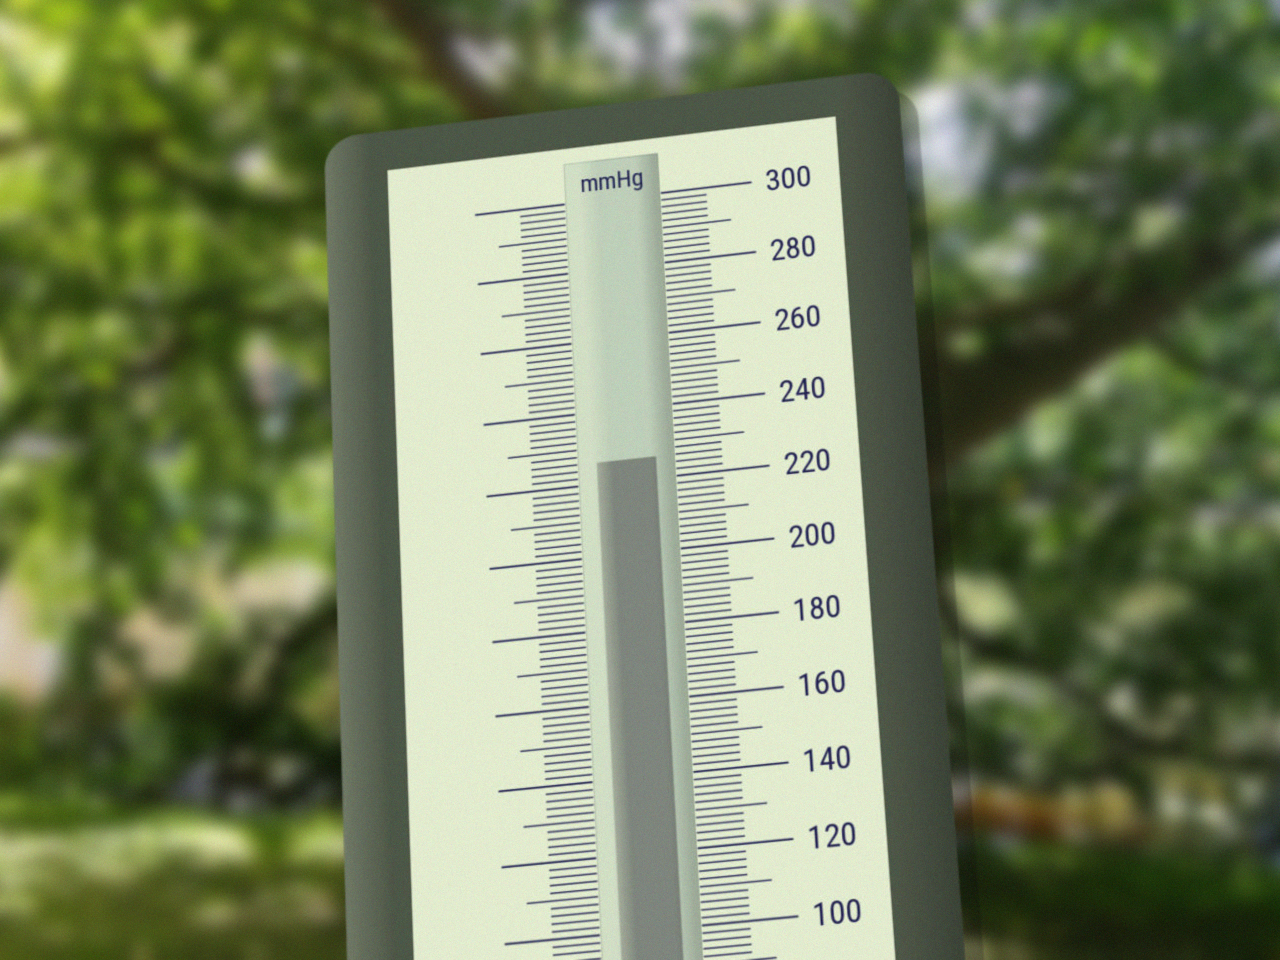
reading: 226 mmHg
